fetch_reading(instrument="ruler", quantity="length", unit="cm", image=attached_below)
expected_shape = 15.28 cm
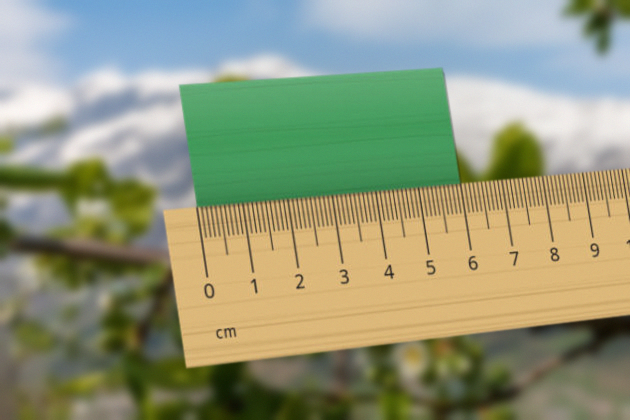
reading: 6 cm
